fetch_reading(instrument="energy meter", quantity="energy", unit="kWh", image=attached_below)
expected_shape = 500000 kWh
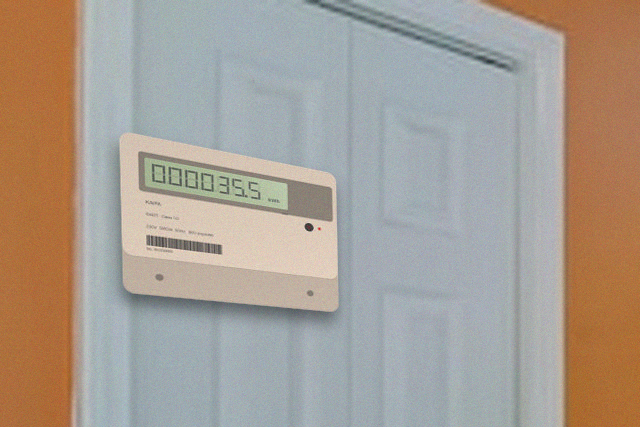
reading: 35.5 kWh
